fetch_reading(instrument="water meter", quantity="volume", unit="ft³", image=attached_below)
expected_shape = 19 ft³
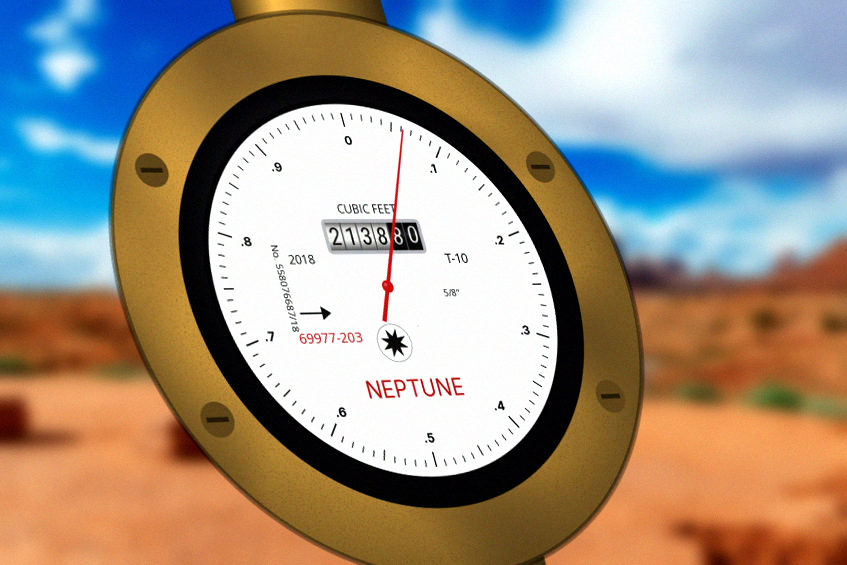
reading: 213880.06 ft³
